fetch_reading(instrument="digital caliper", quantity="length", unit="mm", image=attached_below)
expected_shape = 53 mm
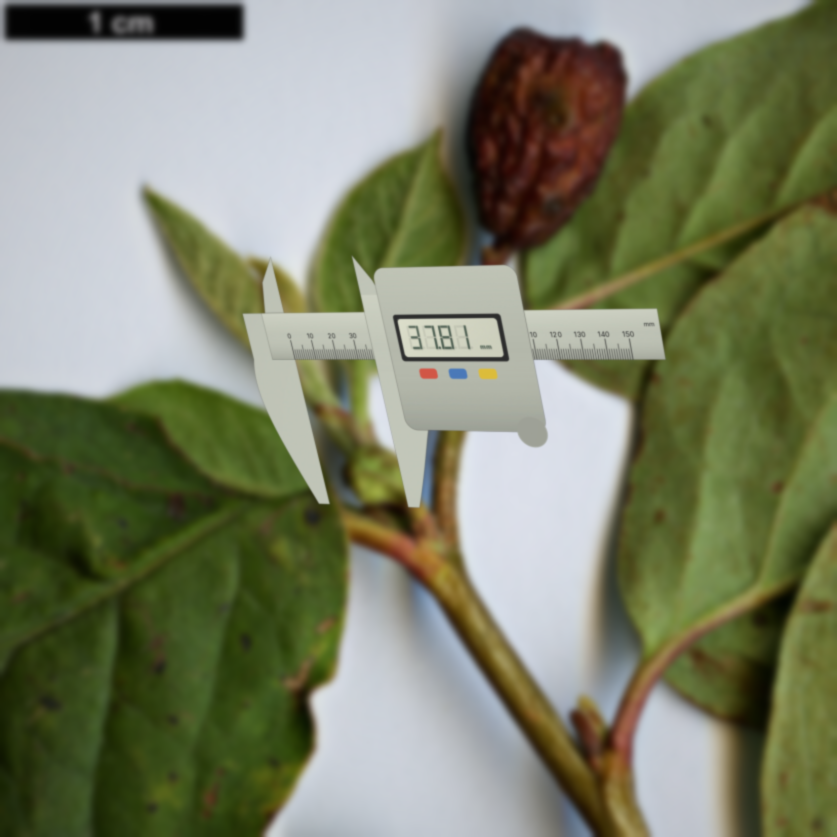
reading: 37.81 mm
